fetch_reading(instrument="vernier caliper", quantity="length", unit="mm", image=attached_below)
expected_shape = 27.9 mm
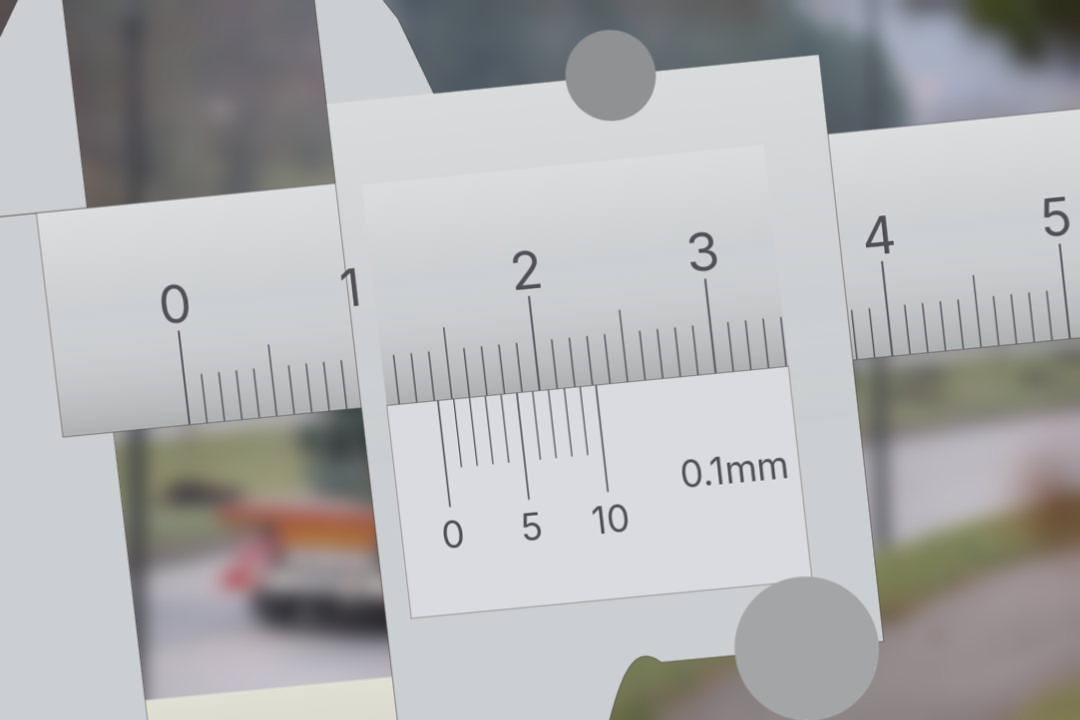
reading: 14.2 mm
